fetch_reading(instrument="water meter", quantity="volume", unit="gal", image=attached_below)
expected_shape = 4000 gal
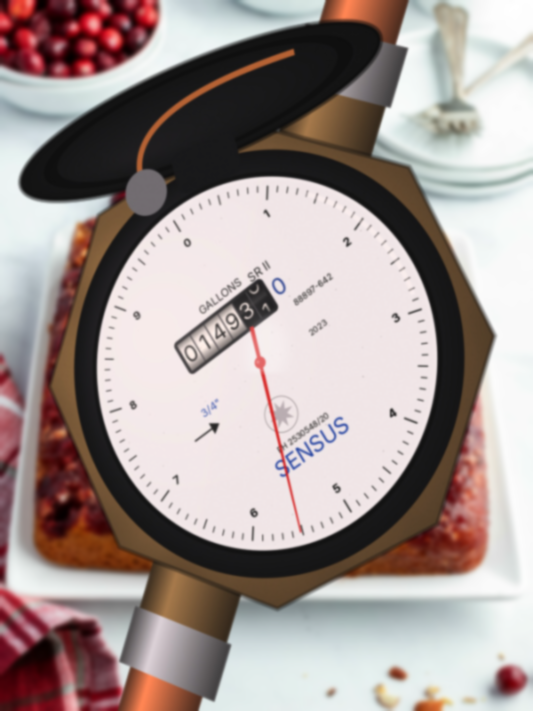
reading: 149305.5 gal
